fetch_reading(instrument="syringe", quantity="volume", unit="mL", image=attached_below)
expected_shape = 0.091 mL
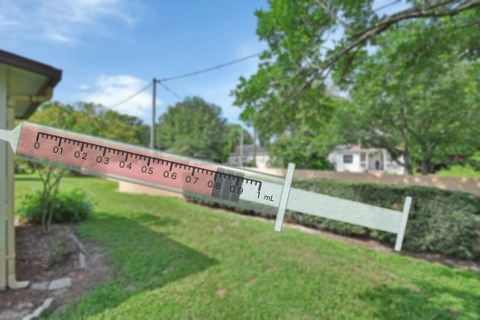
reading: 0.8 mL
